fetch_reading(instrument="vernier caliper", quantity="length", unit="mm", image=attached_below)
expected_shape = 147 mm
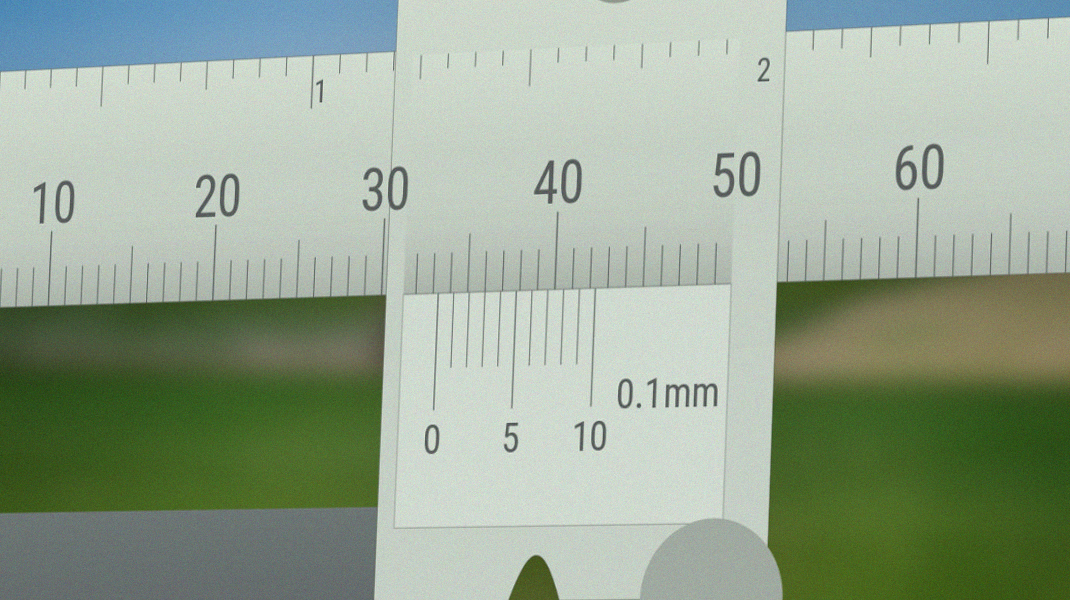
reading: 33.3 mm
